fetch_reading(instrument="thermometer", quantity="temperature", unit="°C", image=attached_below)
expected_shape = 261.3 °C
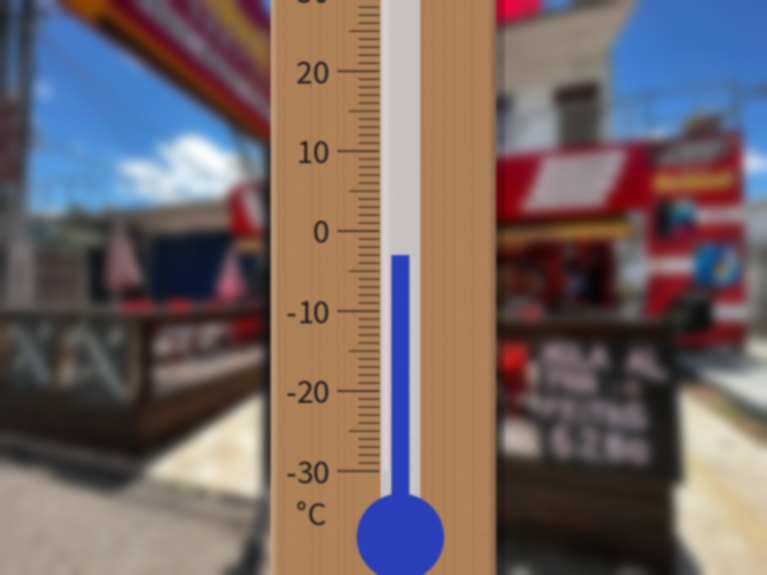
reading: -3 °C
